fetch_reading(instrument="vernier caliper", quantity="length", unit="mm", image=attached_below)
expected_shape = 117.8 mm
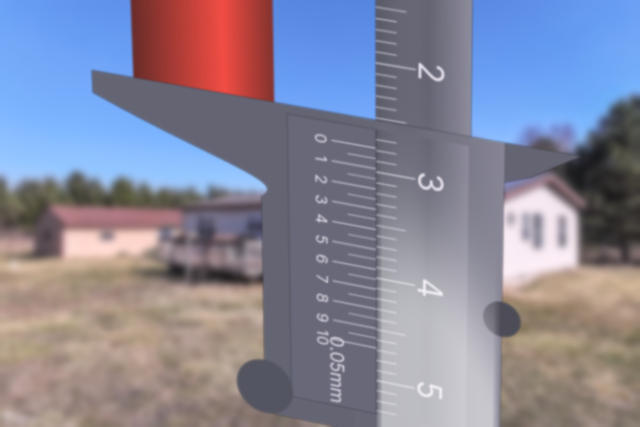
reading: 27.8 mm
